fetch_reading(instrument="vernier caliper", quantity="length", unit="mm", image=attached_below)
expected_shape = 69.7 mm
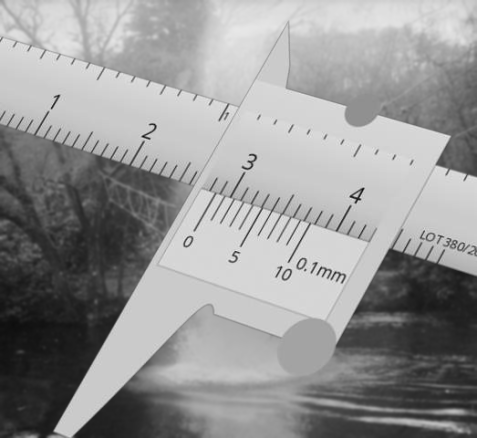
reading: 28.6 mm
